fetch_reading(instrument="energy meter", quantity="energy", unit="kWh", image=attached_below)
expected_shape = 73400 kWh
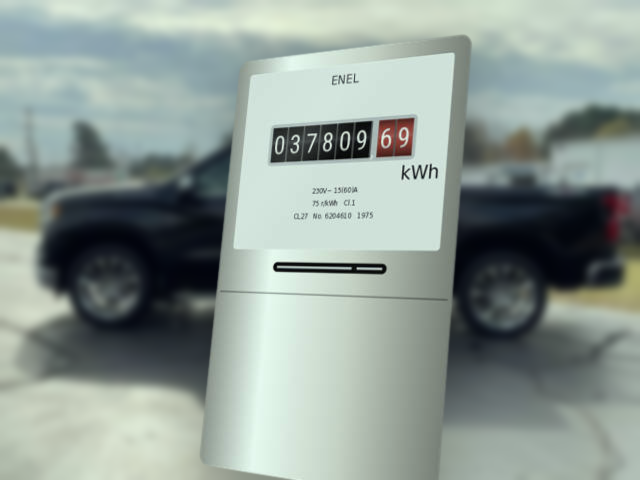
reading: 37809.69 kWh
